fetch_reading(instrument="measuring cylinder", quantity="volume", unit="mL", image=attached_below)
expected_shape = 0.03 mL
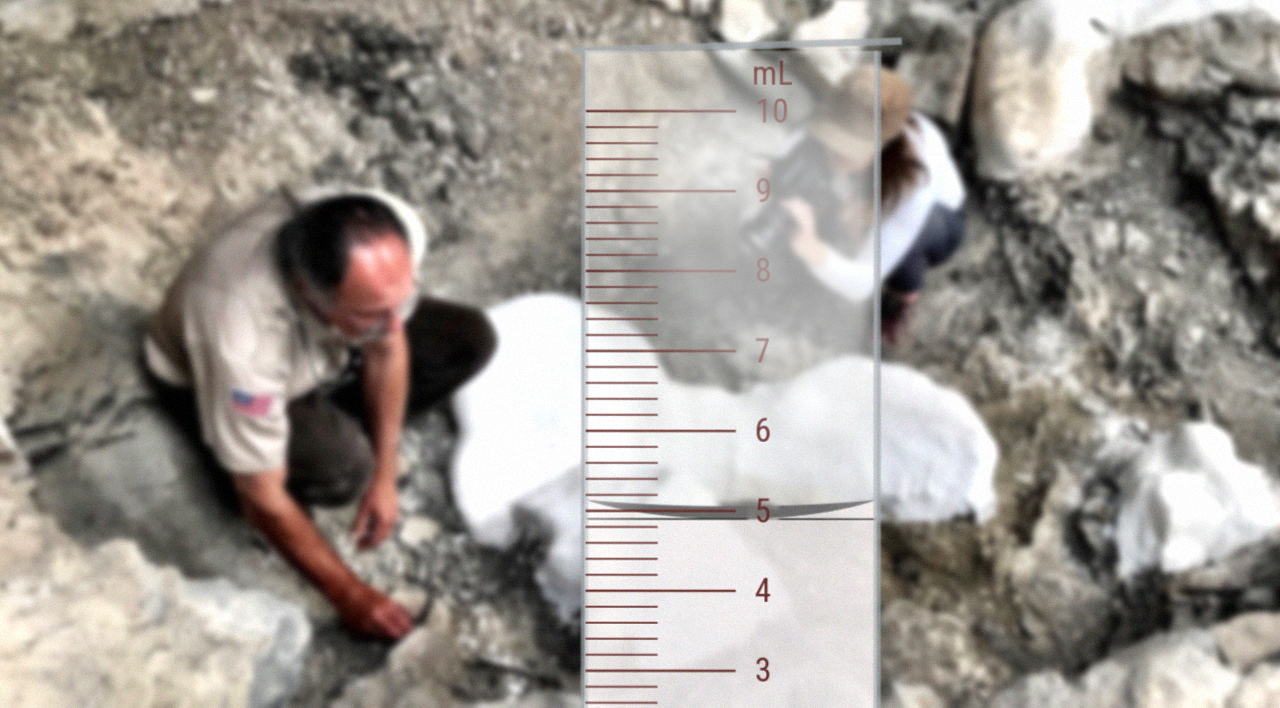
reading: 4.9 mL
